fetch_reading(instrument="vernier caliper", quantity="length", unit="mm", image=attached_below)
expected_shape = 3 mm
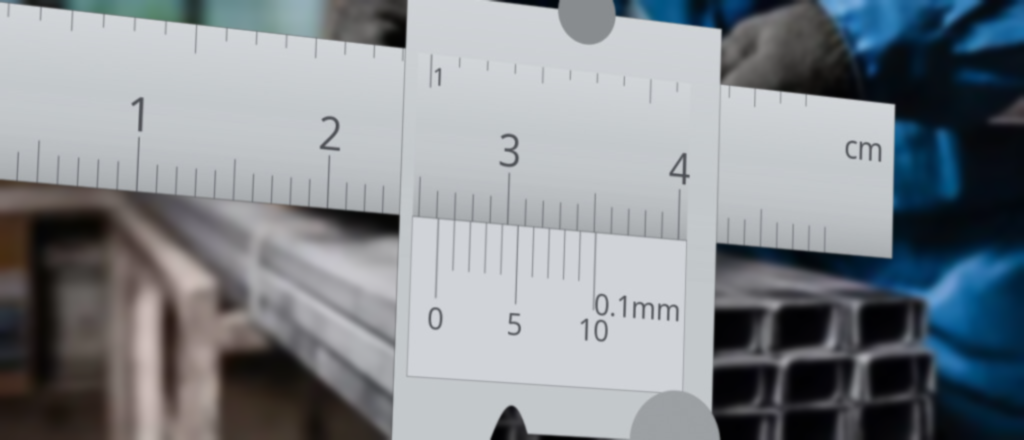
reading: 26.1 mm
